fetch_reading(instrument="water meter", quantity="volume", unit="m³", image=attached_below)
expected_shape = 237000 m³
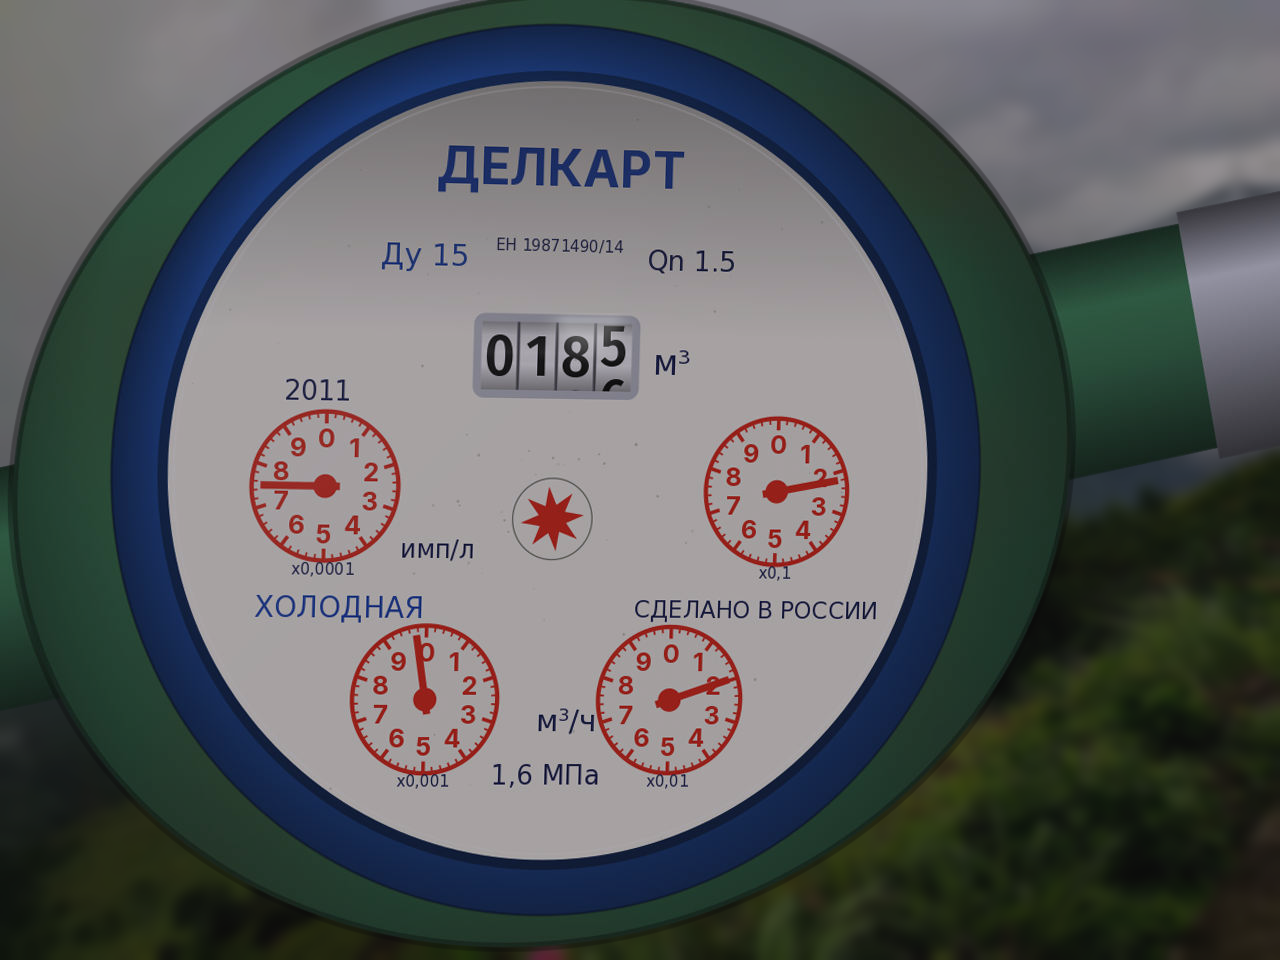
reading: 185.2197 m³
